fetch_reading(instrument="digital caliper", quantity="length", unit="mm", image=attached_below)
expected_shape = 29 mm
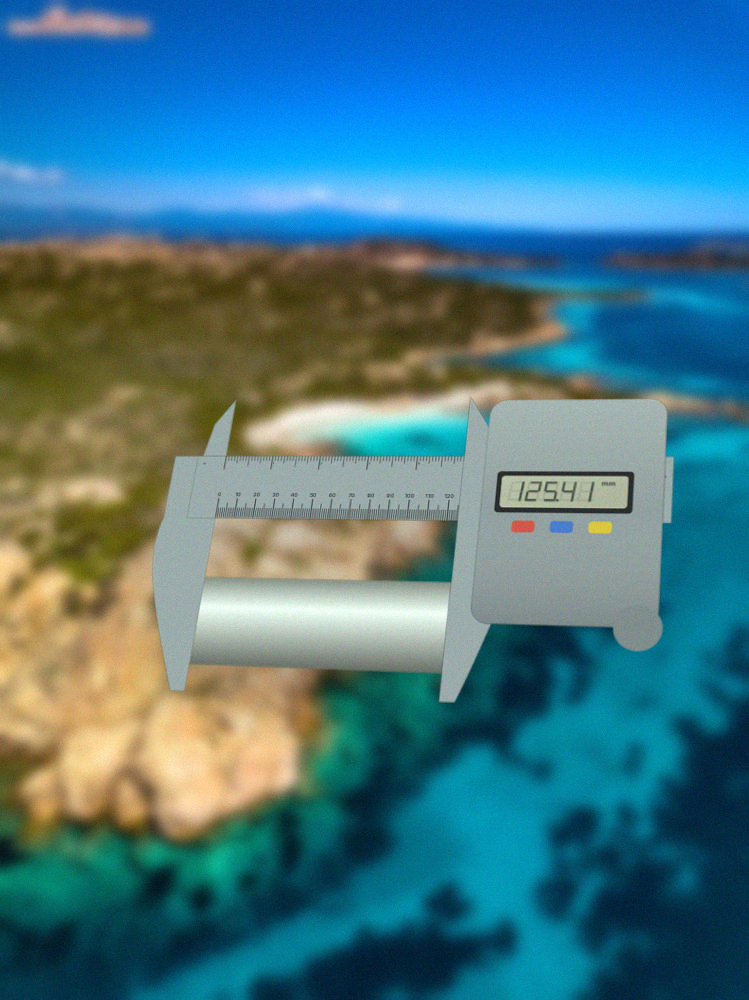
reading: 125.41 mm
